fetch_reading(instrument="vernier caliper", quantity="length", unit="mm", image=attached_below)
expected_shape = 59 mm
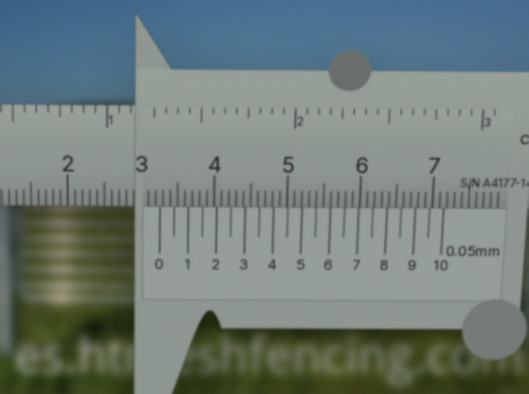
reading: 32.6 mm
